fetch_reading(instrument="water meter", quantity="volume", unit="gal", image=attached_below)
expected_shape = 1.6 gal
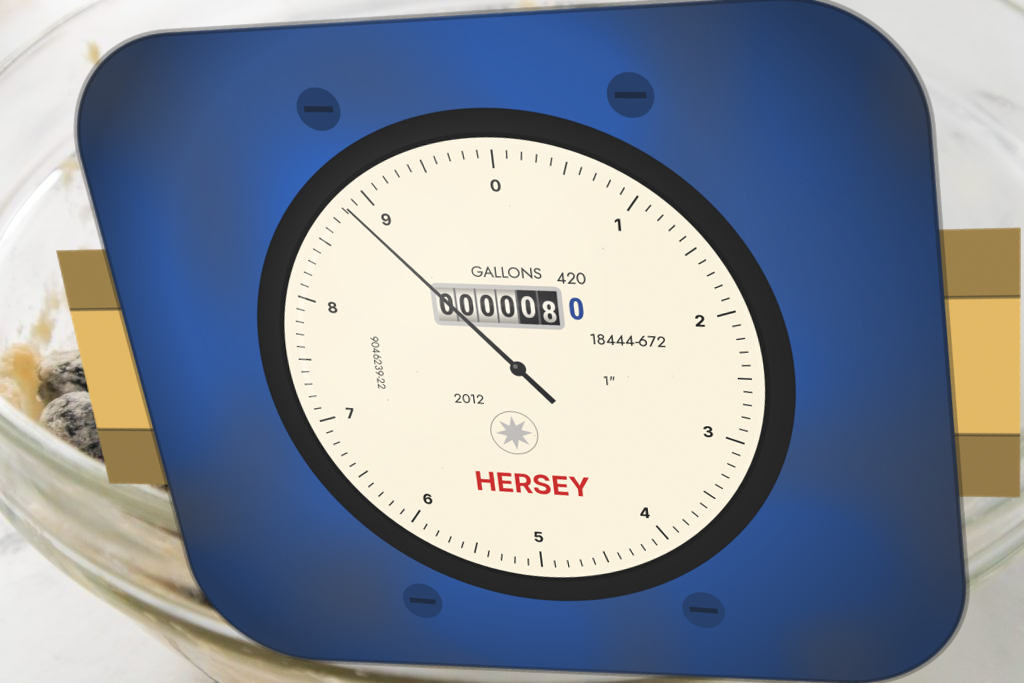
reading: 78.8 gal
